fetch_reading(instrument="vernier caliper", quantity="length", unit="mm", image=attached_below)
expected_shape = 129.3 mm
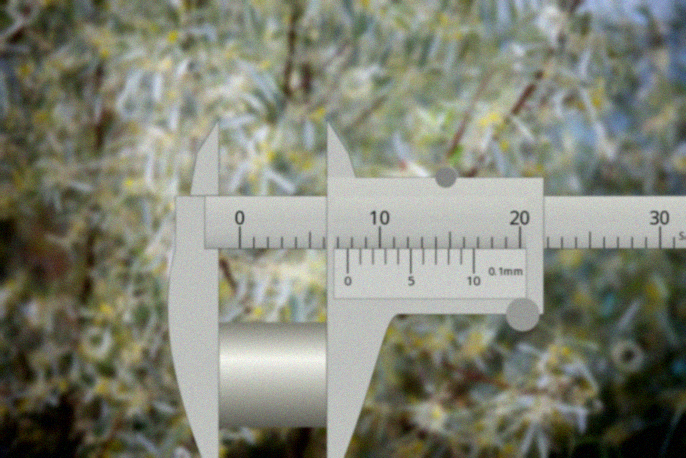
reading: 7.7 mm
